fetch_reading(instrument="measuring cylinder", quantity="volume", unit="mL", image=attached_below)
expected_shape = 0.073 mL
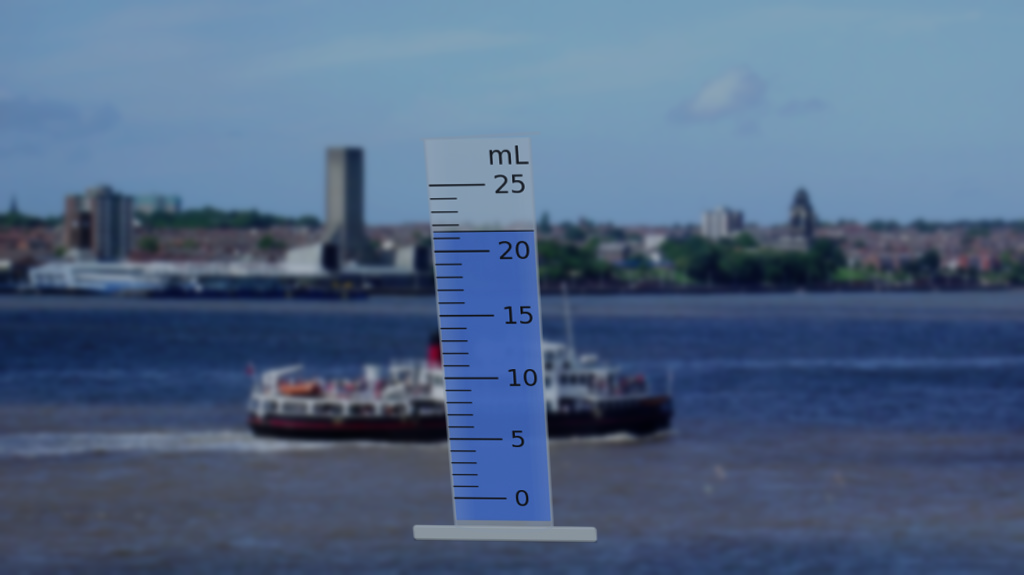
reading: 21.5 mL
